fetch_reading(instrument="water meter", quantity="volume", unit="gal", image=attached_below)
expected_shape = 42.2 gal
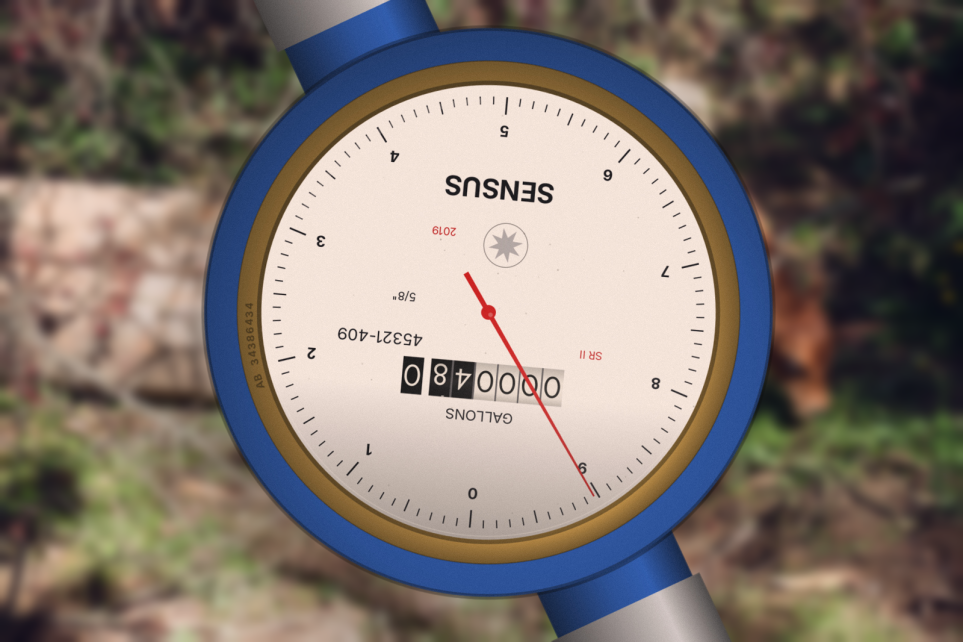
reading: 479.0 gal
